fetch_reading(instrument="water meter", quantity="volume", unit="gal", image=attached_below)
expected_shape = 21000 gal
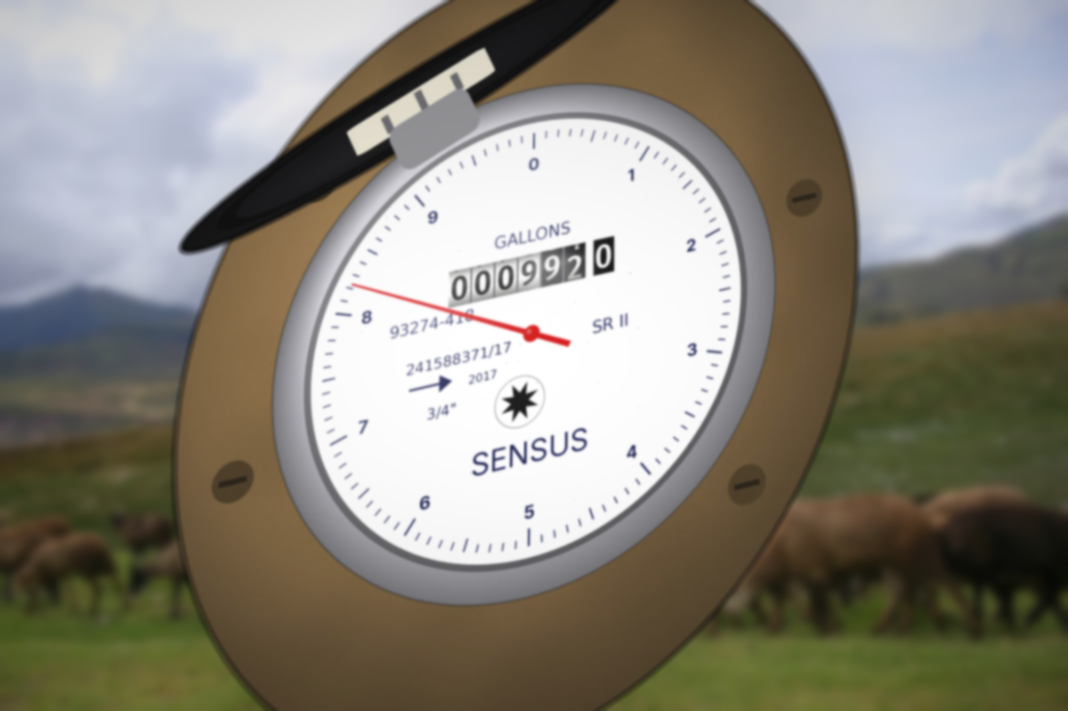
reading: 9918.2 gal
